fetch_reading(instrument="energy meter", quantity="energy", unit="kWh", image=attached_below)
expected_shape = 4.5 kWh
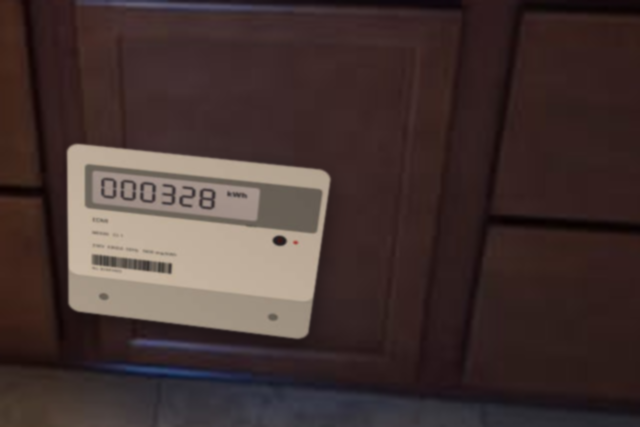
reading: 328 kWh
